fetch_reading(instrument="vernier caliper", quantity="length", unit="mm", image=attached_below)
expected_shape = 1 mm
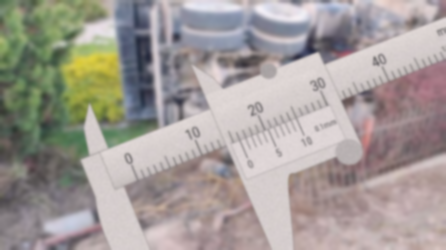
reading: 16.0 mm
